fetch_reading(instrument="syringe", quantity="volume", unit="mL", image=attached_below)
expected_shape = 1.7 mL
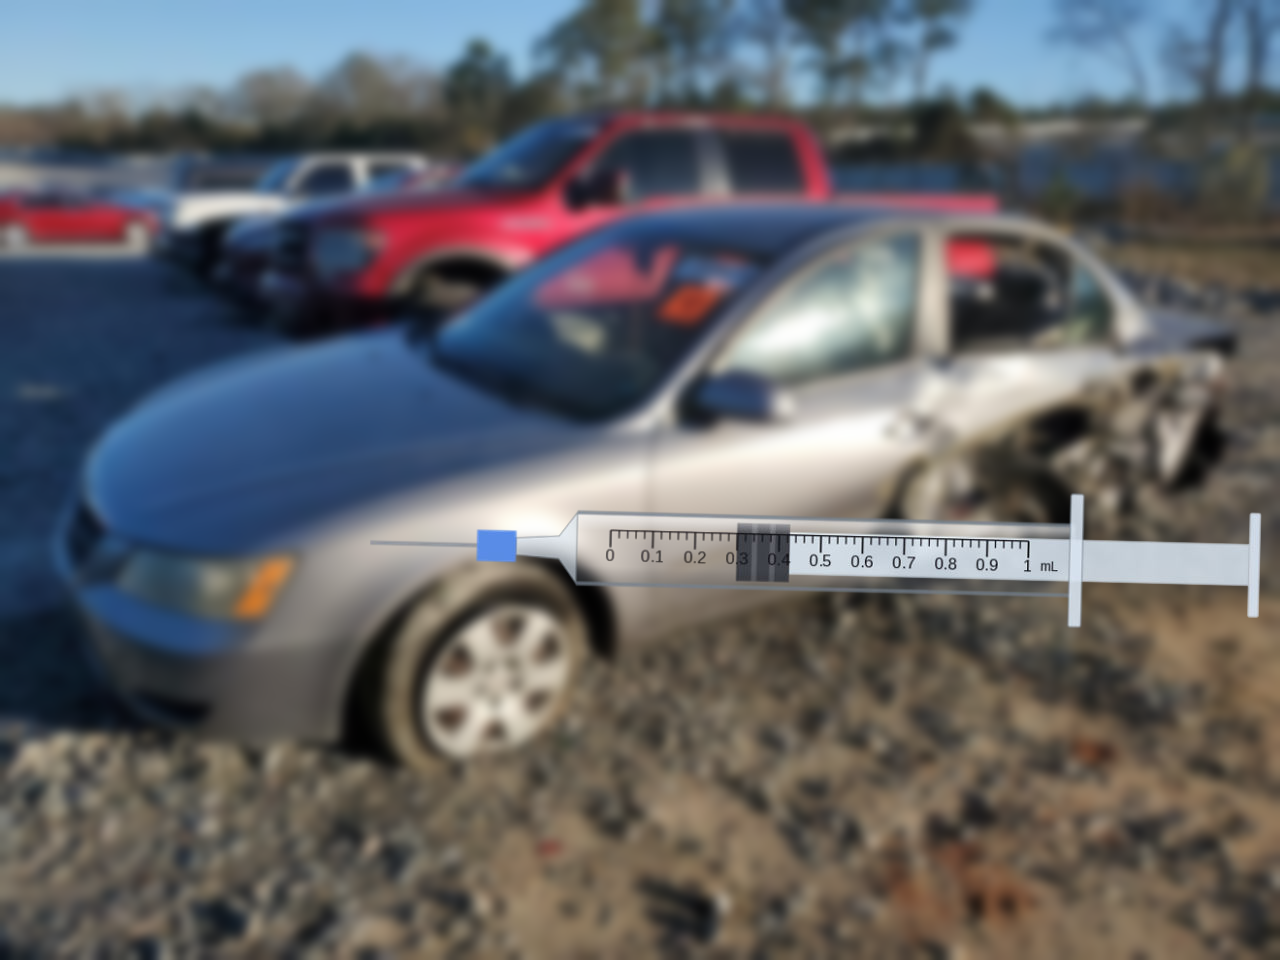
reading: 0.3 mL
